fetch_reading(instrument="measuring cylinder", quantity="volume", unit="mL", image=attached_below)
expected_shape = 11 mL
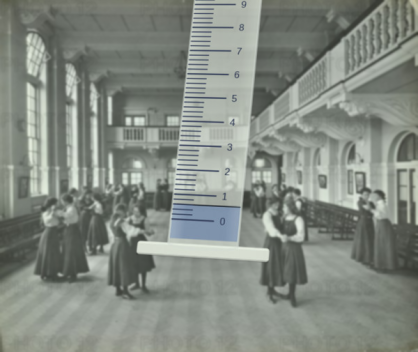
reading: 0.6 mL
